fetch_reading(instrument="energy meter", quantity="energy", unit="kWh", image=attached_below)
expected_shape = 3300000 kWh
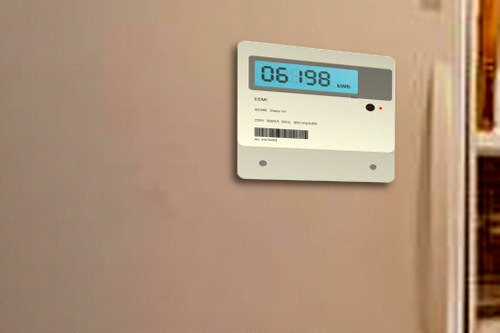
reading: 6198 kWh
